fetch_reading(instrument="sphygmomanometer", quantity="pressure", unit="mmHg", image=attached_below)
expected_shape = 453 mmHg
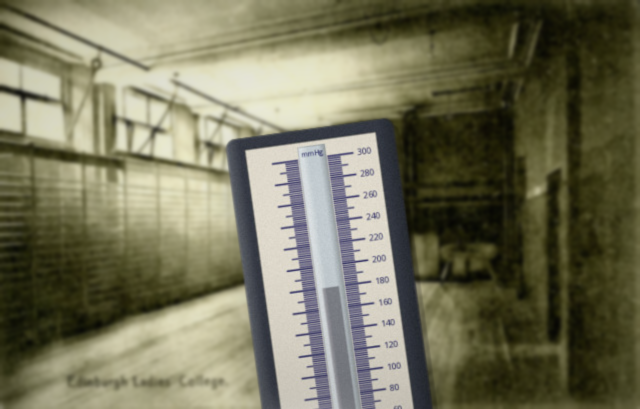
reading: 180 mmHg
